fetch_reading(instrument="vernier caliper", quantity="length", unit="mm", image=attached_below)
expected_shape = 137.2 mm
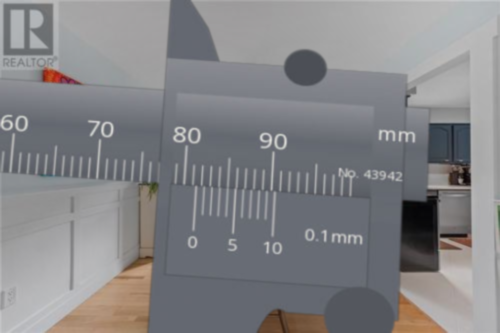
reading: 81.4 mm
